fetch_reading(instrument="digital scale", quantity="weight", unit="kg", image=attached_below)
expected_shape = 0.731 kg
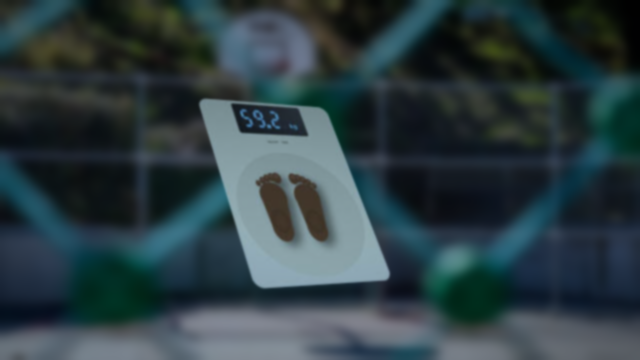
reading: 59.2 kg
